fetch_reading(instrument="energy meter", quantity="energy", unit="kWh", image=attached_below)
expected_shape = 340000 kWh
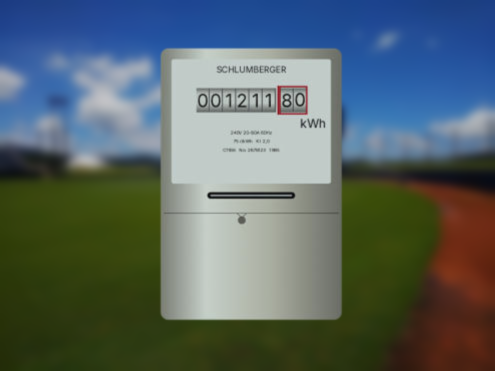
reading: 1211.80 kWh
